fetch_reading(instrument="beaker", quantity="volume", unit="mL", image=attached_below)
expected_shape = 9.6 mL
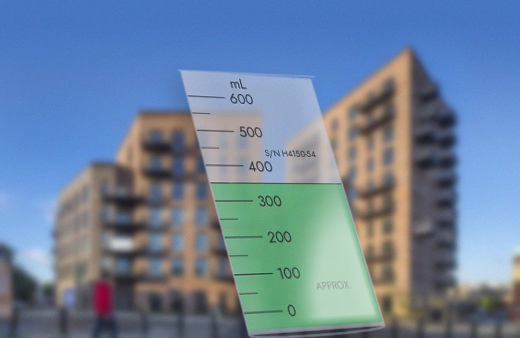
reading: 350 mL
